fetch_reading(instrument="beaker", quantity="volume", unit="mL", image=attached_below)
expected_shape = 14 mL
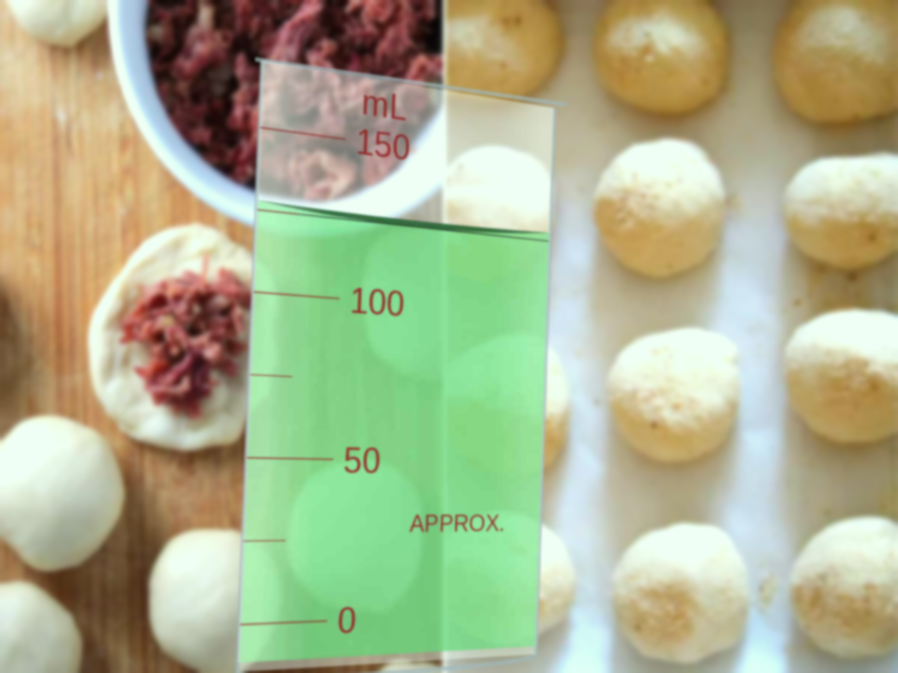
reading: 125 mL
